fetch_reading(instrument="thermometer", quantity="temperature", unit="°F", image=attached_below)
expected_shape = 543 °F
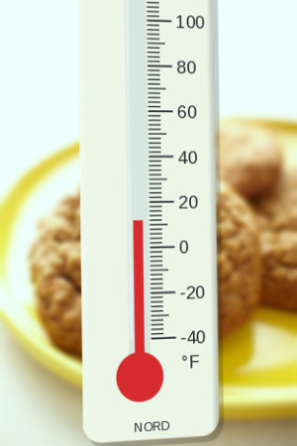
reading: 12 °F
